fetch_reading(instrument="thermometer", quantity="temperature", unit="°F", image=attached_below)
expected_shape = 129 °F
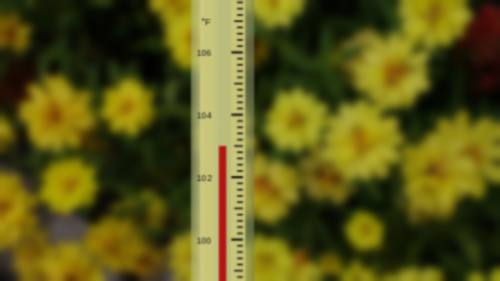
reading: 103 °F
